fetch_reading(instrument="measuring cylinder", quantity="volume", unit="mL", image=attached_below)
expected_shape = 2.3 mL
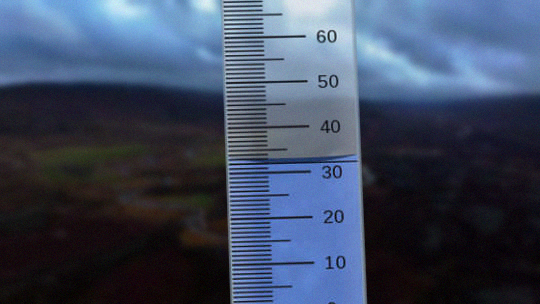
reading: 32 mL
